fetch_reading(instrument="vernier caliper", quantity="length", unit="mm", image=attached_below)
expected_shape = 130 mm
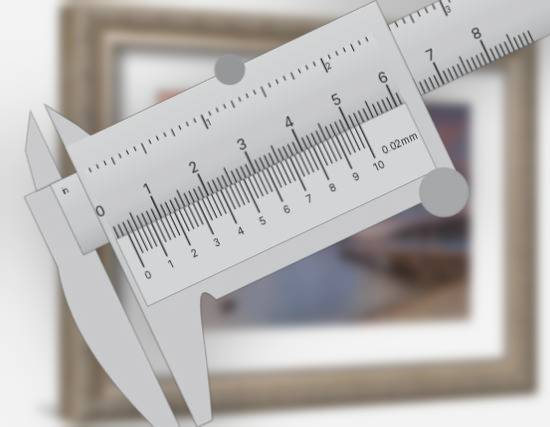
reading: 3.0 mm
